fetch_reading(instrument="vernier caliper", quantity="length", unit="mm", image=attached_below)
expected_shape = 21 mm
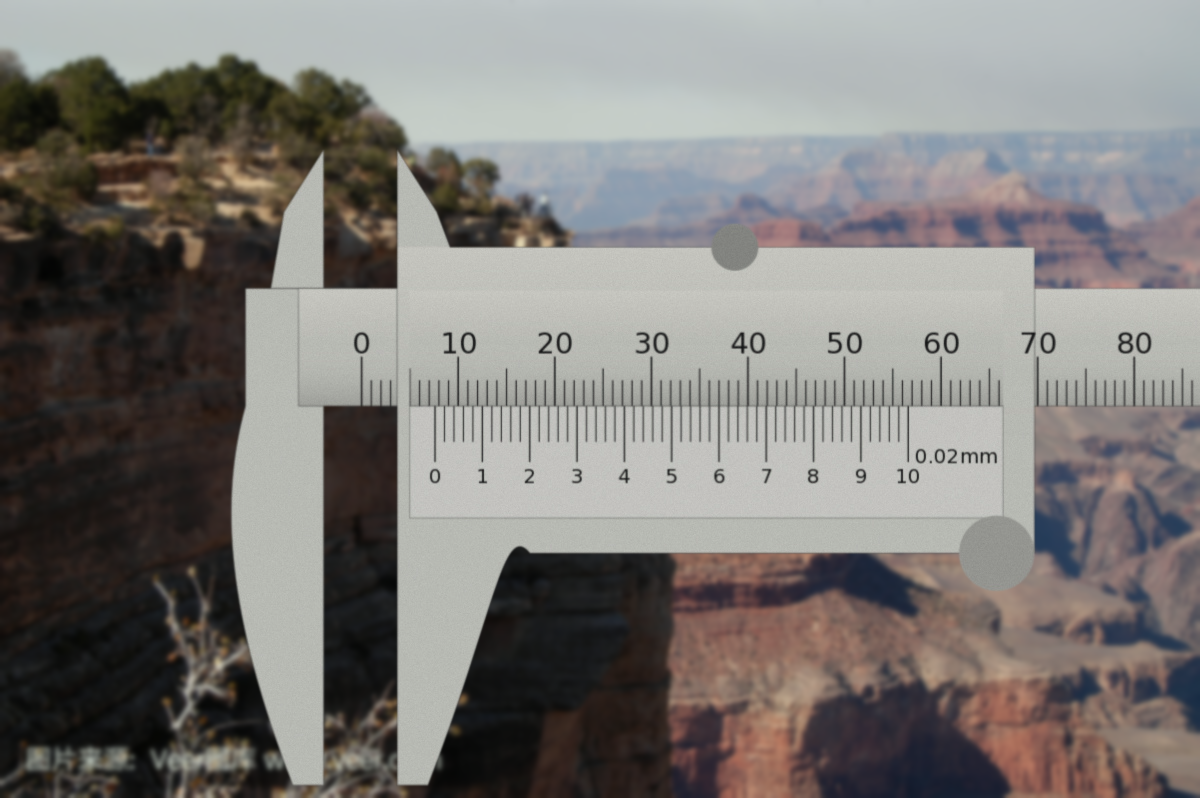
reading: 7.6 mm
